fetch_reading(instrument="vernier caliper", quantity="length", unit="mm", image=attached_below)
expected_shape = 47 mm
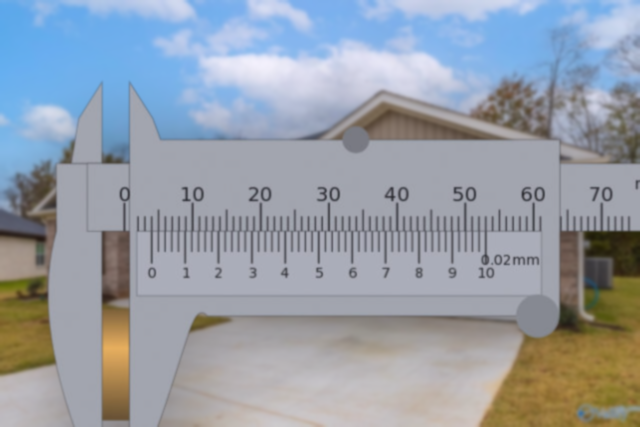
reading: 4.0 mm
